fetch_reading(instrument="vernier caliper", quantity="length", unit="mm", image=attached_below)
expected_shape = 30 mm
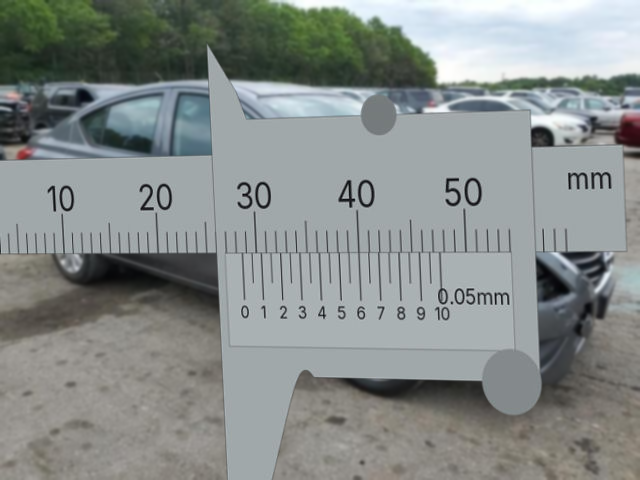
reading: 28.6 mm
